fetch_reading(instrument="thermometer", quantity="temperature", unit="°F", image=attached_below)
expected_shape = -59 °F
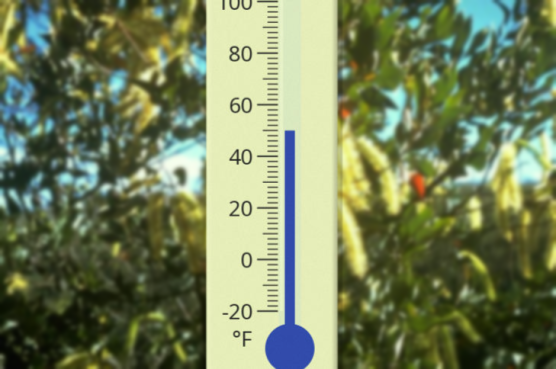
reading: 50 °F
